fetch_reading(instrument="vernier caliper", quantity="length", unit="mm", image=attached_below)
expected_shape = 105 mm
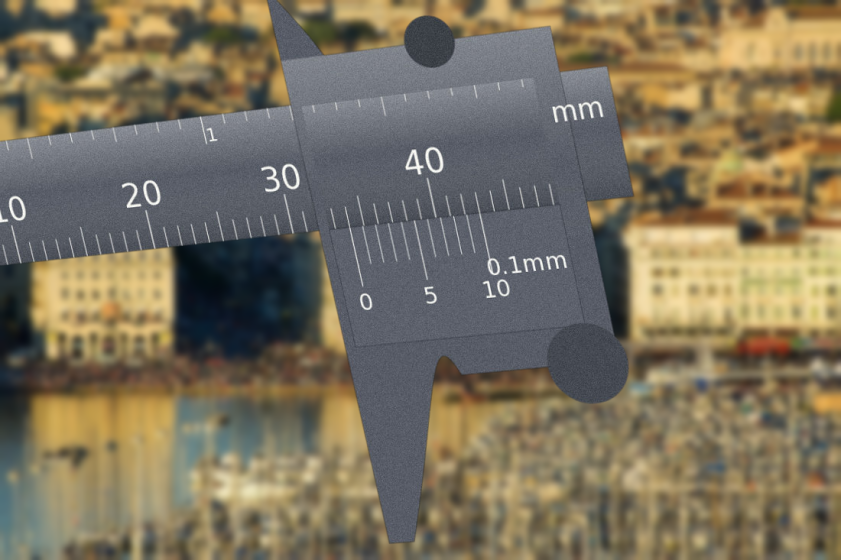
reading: 34.0 mm
